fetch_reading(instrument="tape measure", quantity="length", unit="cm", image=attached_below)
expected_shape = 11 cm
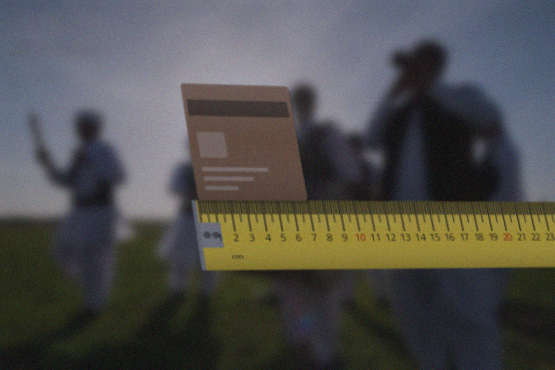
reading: 7 cm
